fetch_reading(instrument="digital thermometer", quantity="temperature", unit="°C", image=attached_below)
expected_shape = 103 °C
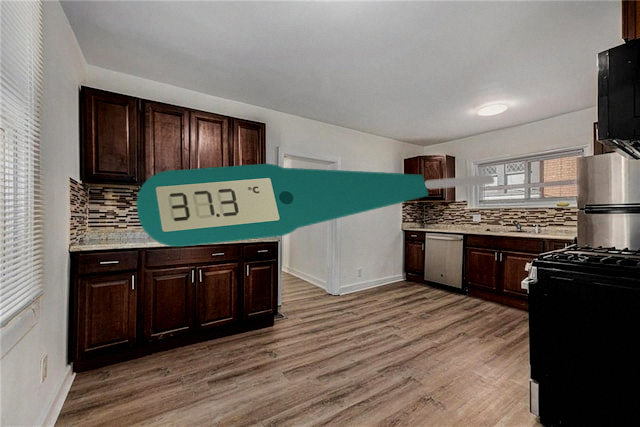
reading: 37.3 °C
